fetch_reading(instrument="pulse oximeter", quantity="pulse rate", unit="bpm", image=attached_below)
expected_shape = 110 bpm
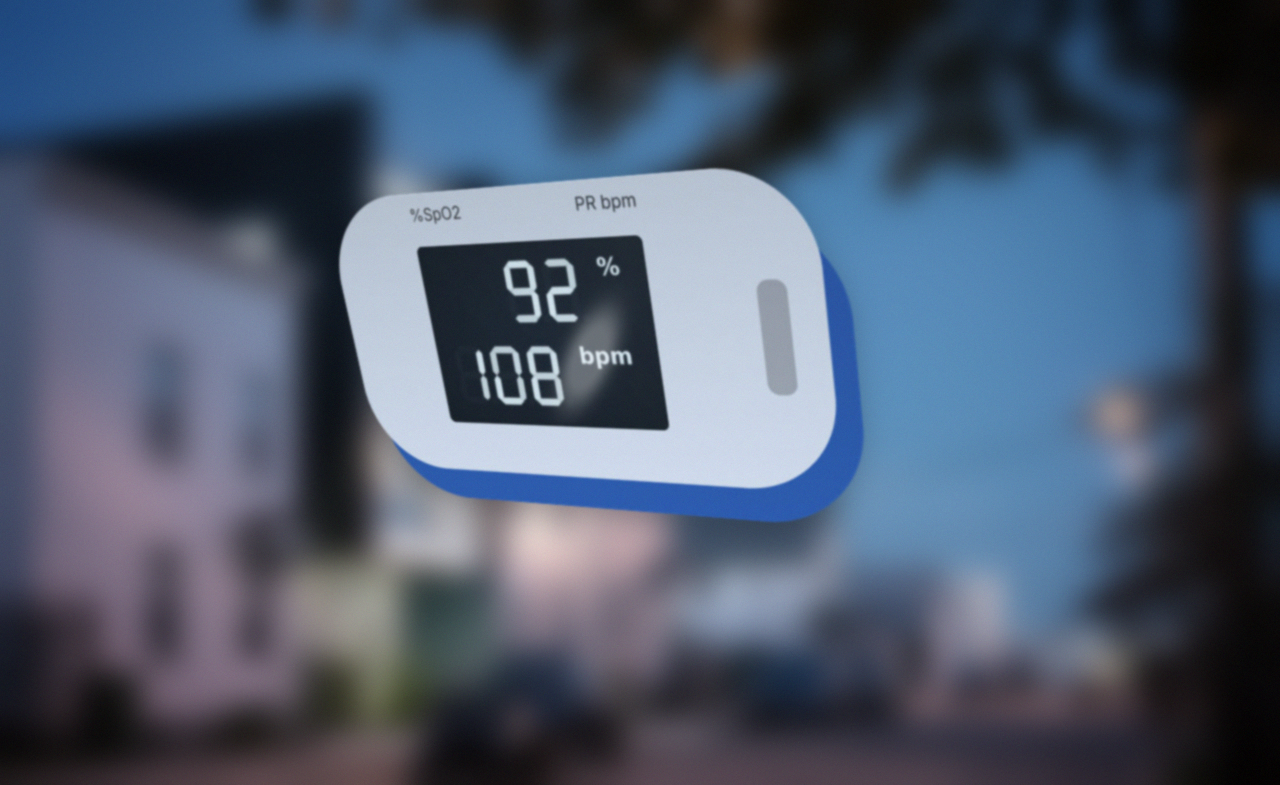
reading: 108 bpm
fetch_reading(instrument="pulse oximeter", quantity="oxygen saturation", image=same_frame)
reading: 92 %
